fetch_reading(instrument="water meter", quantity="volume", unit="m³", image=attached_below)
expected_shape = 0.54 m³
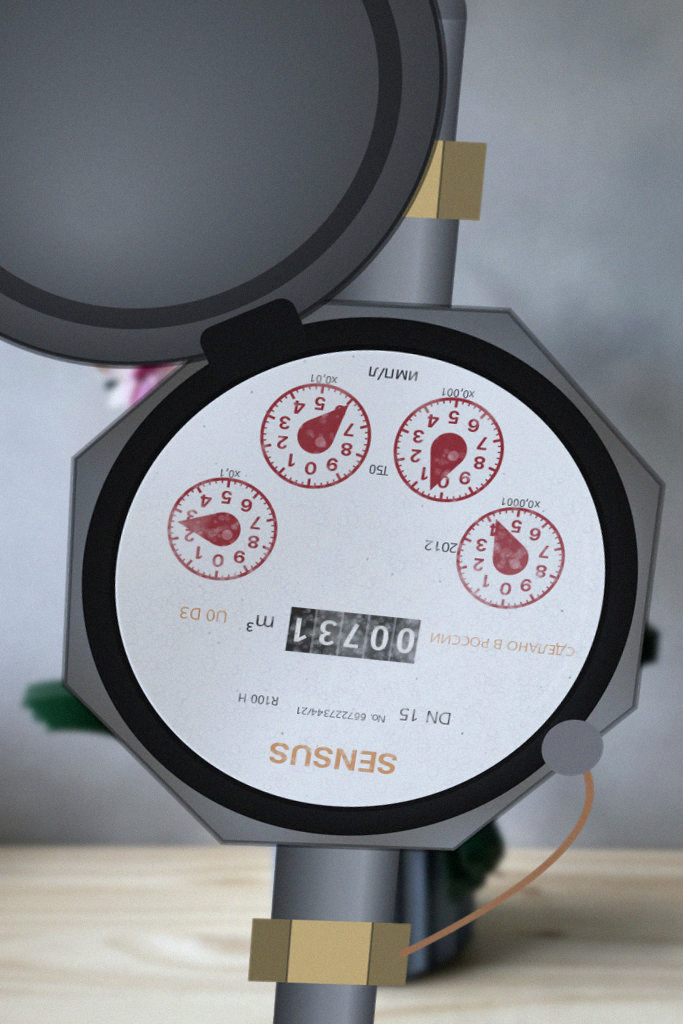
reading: 731.2604 m³
